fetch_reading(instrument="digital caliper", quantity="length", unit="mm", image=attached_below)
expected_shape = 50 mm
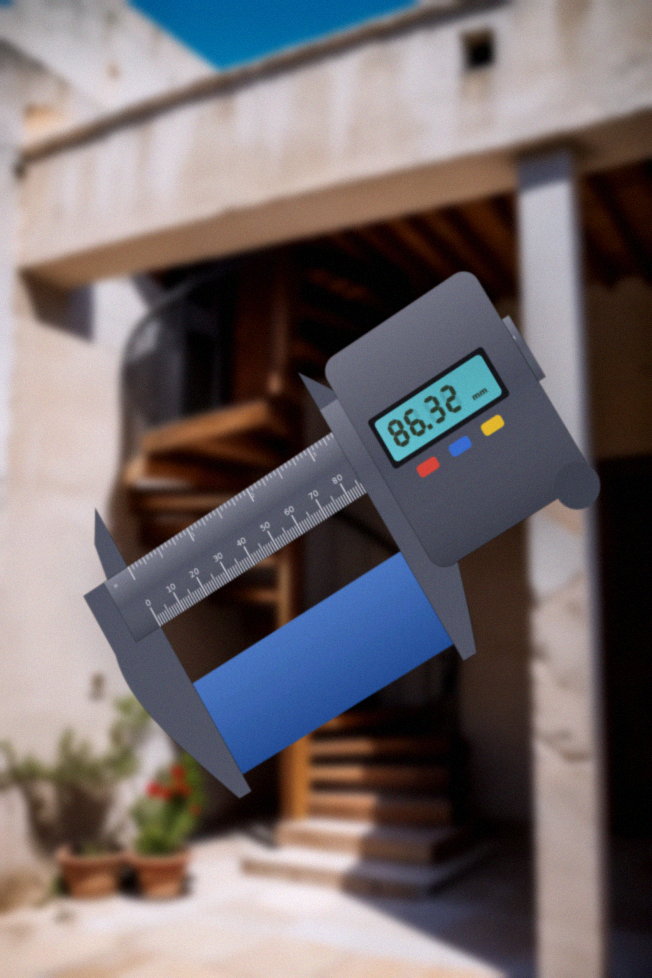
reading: 86.32 mm
